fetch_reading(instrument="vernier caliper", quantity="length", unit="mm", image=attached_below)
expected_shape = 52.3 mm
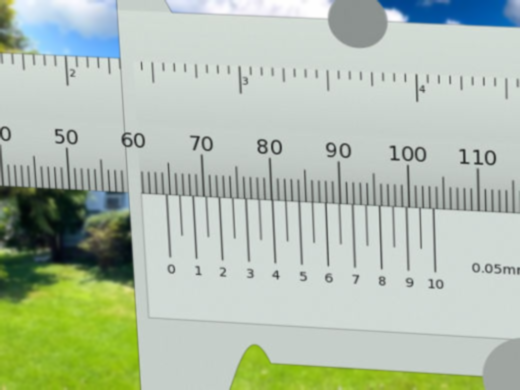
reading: 64.5 mm
